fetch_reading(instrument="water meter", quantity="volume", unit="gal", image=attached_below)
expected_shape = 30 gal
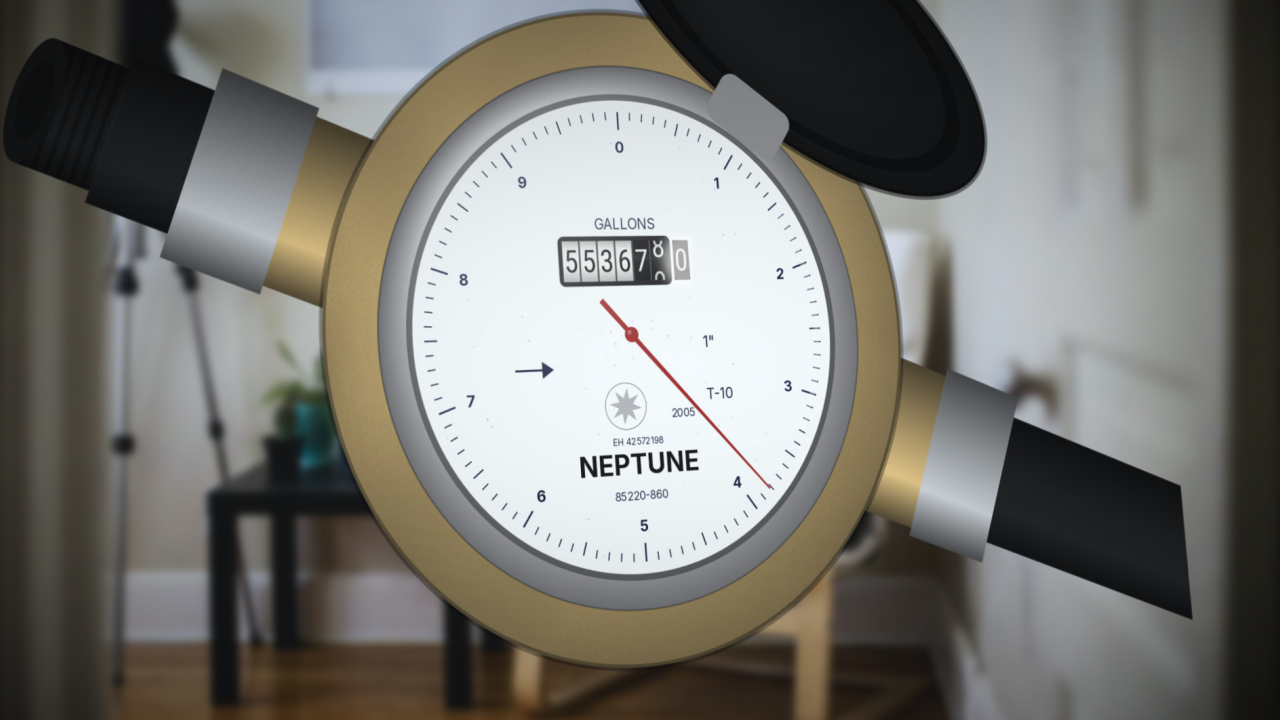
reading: 5536783.8 gal
